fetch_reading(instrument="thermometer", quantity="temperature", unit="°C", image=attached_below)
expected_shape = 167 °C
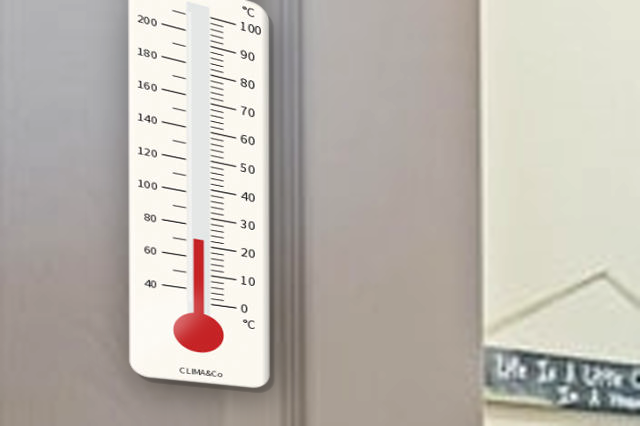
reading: 22 °C
